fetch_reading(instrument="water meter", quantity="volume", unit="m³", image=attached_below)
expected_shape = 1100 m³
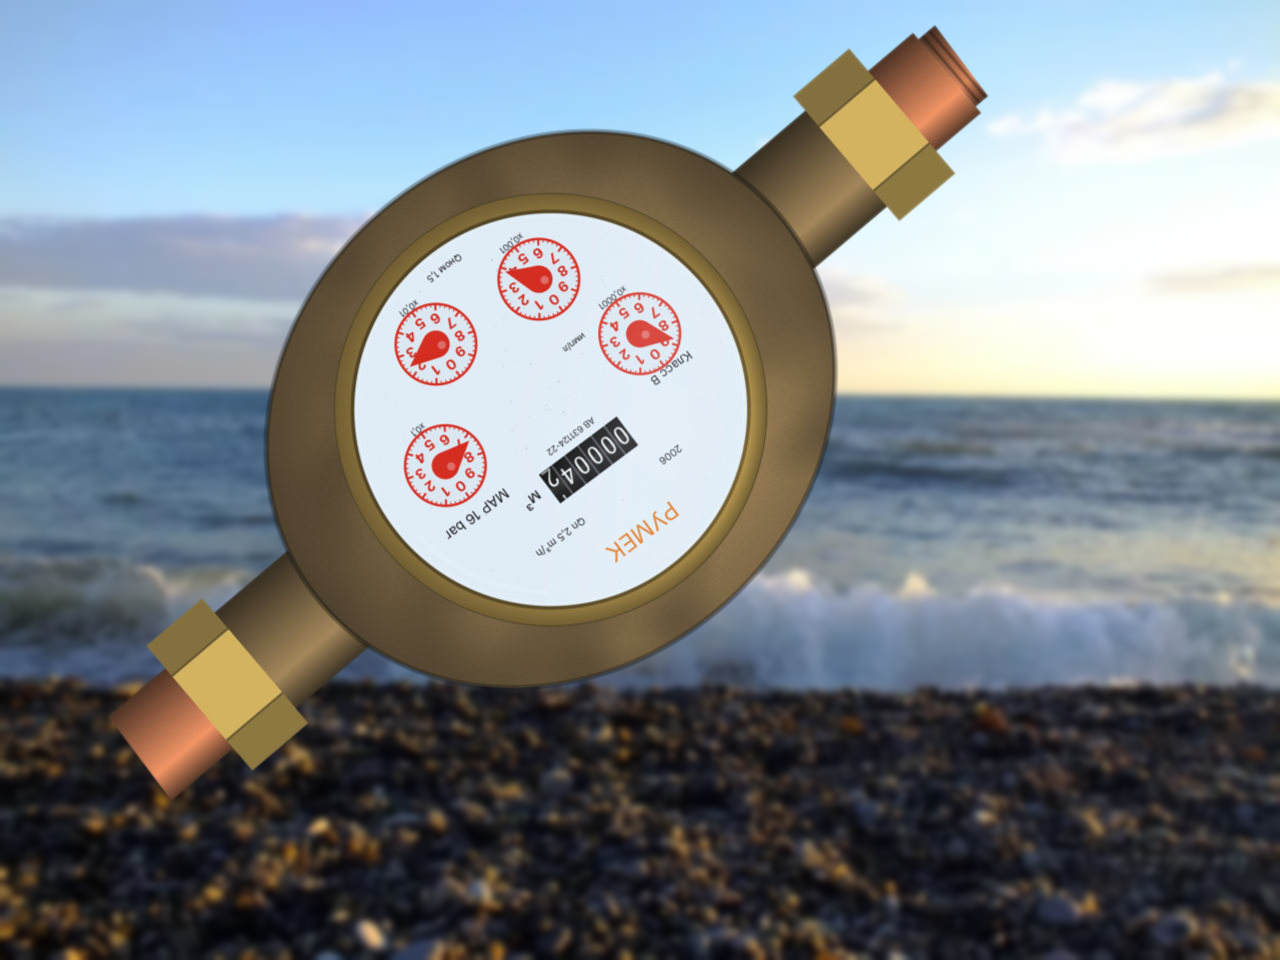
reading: 41.7238 m³
